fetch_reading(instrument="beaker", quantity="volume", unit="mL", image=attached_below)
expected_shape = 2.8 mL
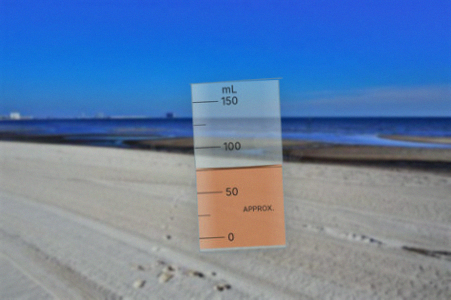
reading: 75 mL
